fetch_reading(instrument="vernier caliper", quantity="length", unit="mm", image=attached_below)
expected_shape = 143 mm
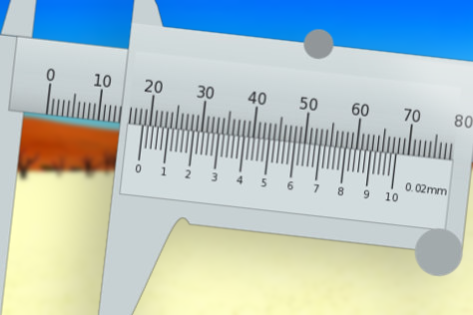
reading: 18.6 mm
